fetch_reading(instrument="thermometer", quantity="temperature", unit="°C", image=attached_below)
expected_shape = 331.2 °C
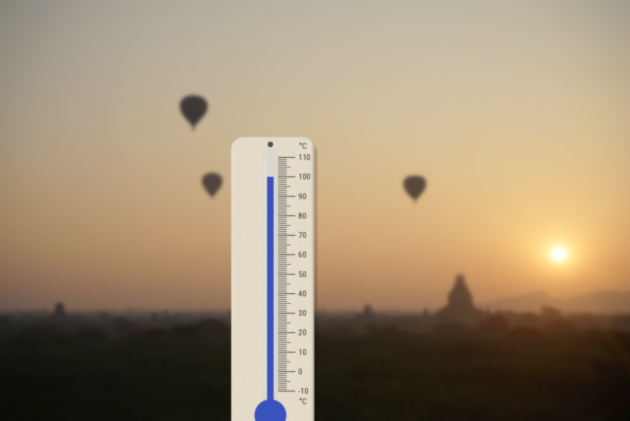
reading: 100 °C
